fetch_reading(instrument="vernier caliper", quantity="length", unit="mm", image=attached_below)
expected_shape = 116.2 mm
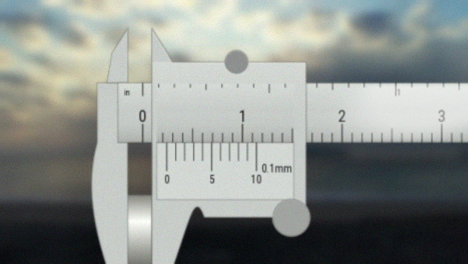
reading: 2.4 mm
